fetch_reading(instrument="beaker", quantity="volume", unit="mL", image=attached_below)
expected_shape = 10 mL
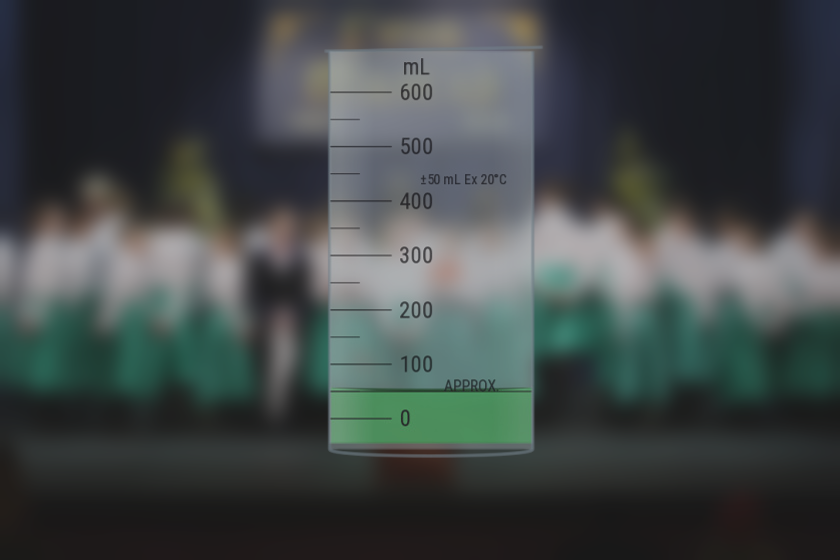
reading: 50 mL
